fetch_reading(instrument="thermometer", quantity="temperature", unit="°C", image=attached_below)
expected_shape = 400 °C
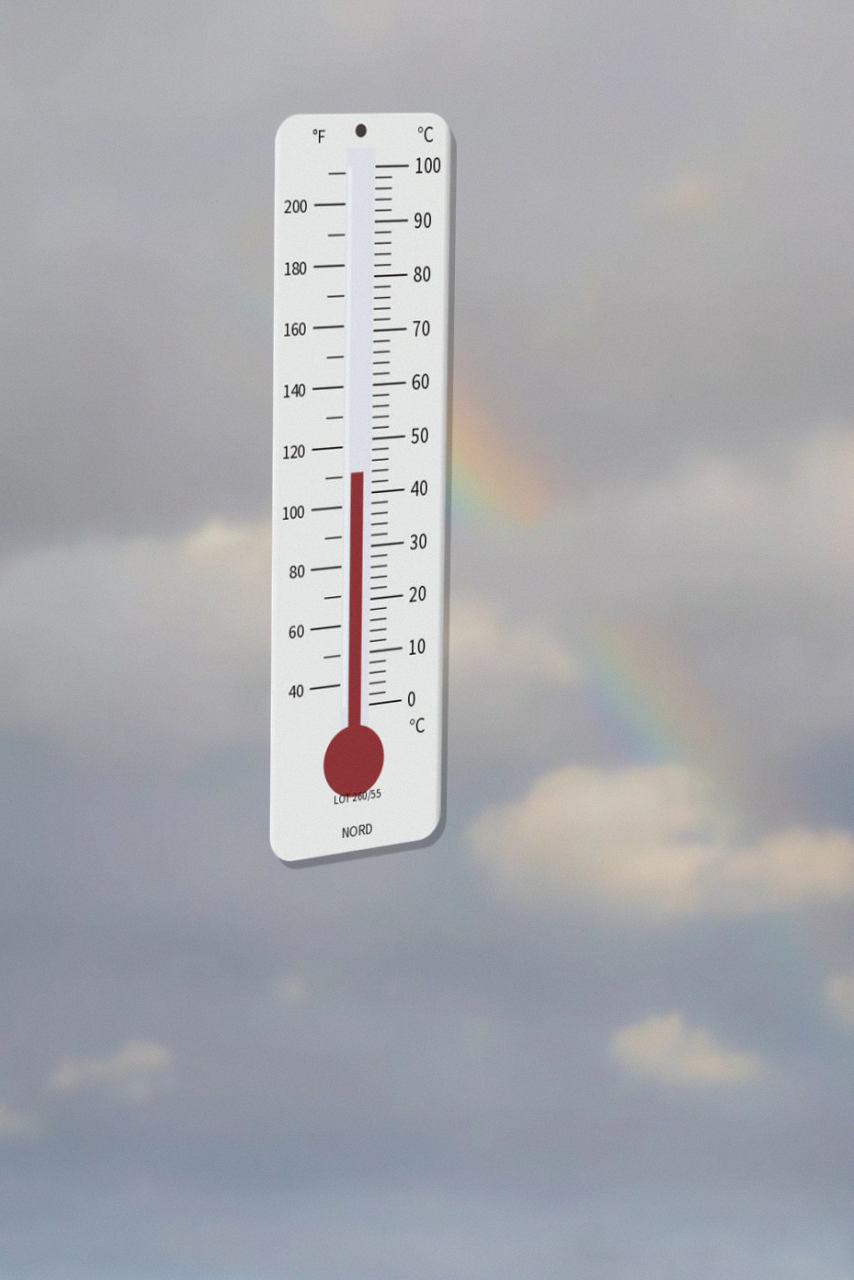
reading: 44 °C
